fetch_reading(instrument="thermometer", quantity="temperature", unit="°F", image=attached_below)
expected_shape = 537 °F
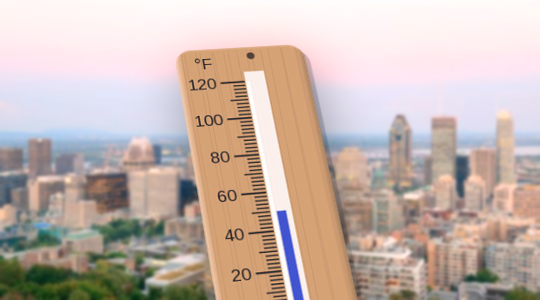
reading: 50 °F
